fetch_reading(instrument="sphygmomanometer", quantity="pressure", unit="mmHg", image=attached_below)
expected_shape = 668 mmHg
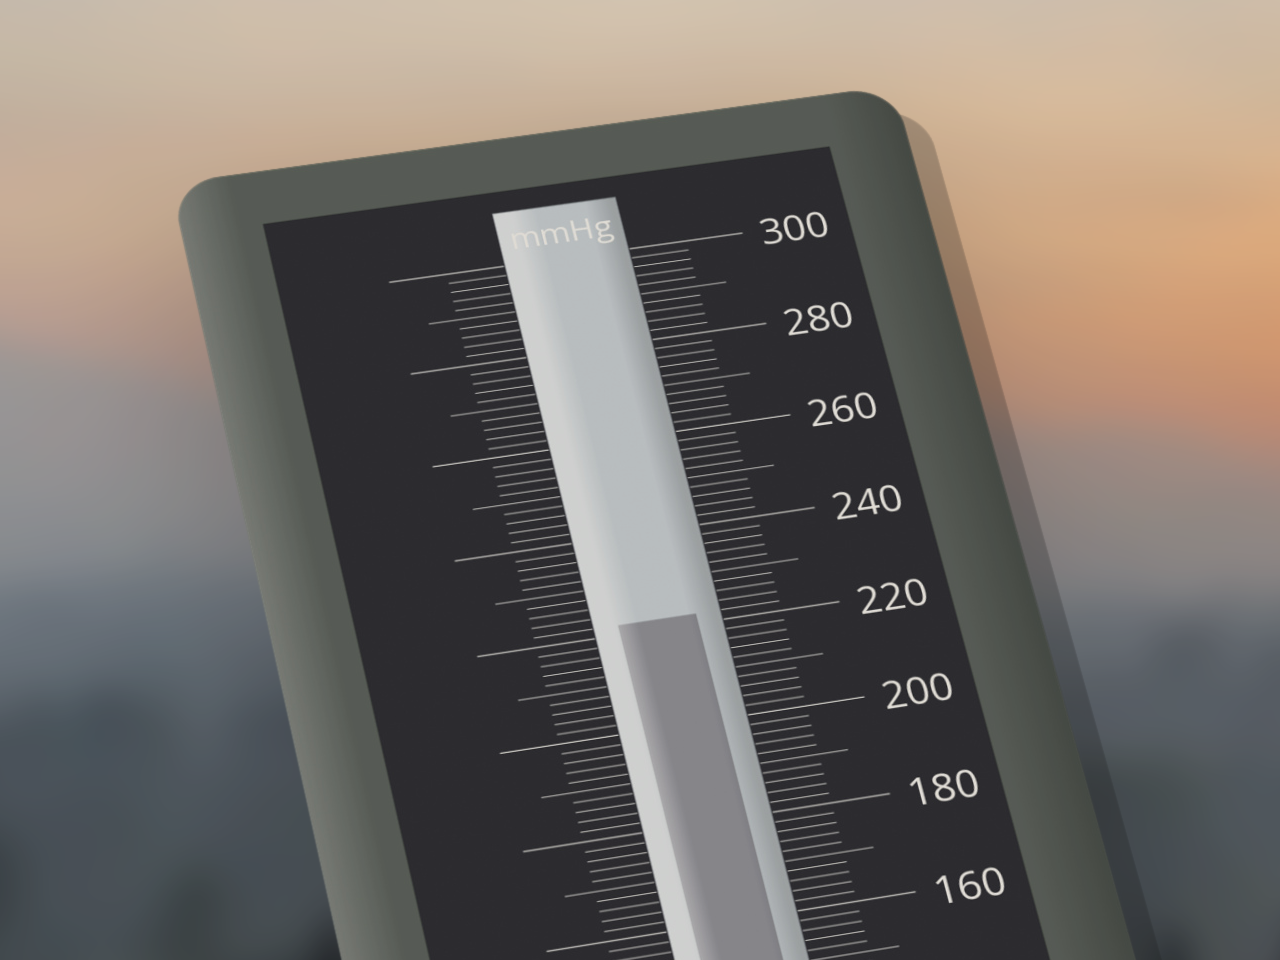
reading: 222 mmHg
